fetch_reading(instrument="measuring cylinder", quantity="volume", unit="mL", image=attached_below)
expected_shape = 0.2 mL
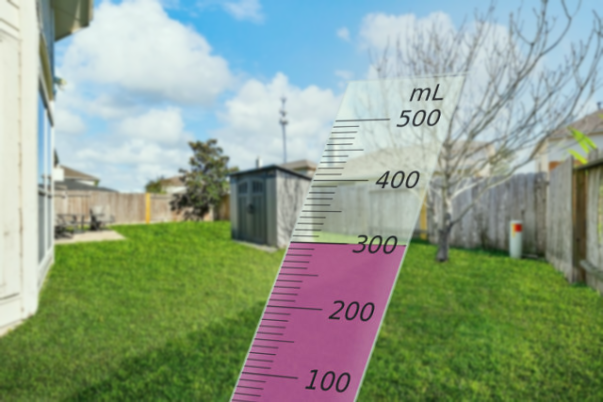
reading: 300 mL
